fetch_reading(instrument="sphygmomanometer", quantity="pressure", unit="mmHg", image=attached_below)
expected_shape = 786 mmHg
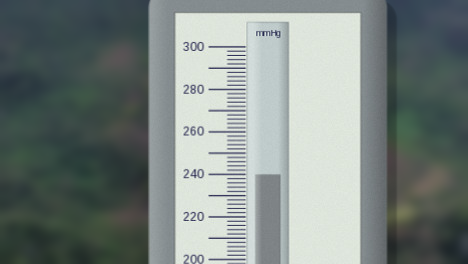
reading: 240 mmHg
